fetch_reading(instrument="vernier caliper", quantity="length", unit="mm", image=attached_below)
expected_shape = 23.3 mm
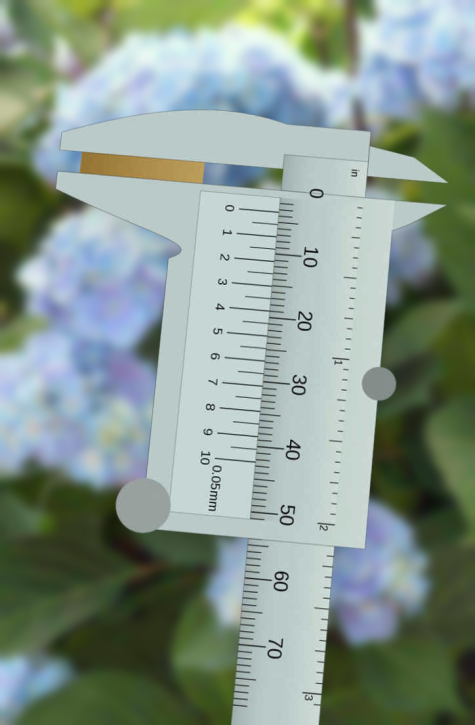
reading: 3.4 mm
